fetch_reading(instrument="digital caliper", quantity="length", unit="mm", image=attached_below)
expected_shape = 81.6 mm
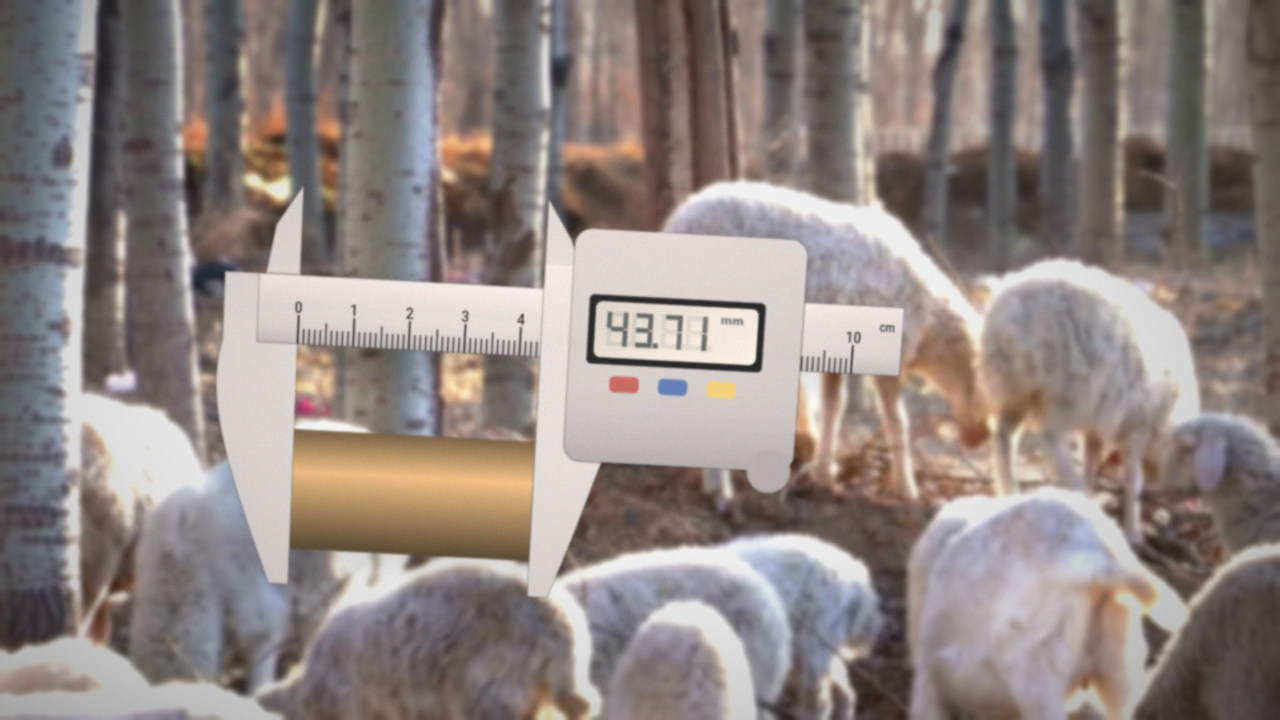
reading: 43.71 mm
